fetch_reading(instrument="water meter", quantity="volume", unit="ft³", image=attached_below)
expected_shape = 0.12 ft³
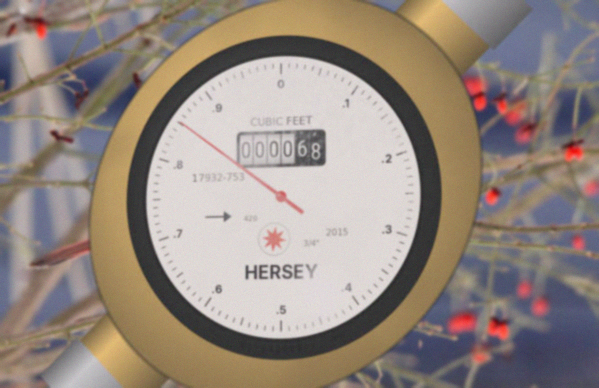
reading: 67.85 ft³
